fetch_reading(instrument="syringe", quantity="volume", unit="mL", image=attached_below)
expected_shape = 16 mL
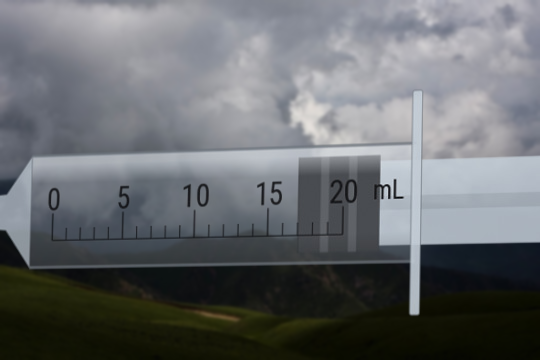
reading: 17 mL
